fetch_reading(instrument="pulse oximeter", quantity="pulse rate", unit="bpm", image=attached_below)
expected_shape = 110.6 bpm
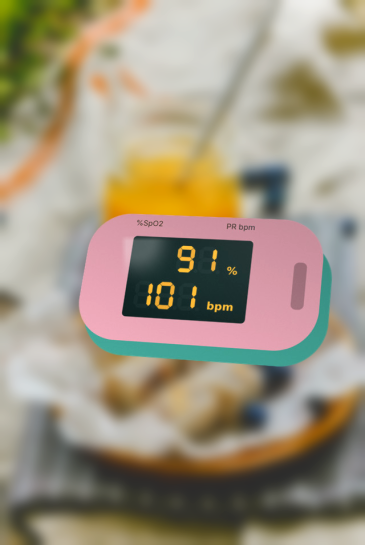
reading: 101 bpm
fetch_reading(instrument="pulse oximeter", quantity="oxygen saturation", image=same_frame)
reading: 91 %
